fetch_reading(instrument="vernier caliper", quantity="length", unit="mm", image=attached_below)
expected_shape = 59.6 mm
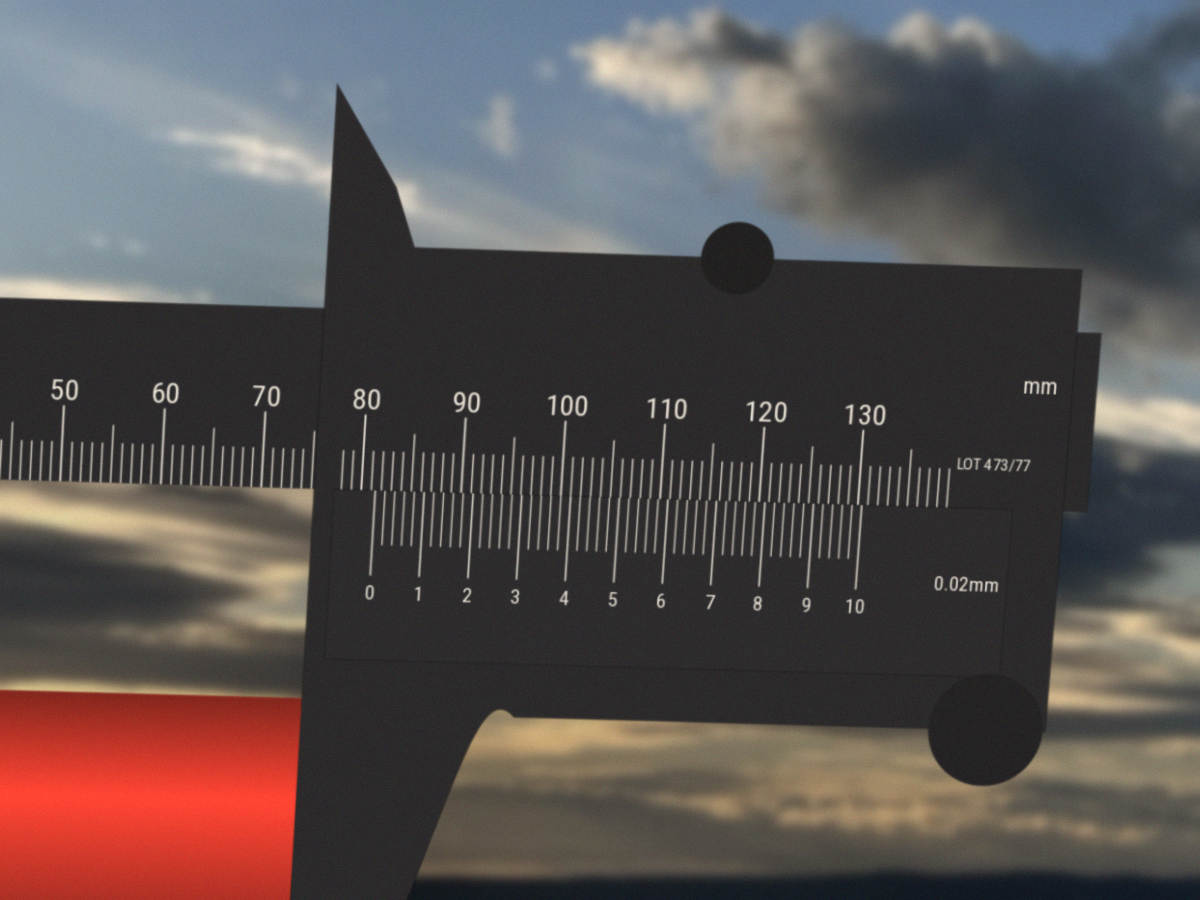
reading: 81.4 mm
